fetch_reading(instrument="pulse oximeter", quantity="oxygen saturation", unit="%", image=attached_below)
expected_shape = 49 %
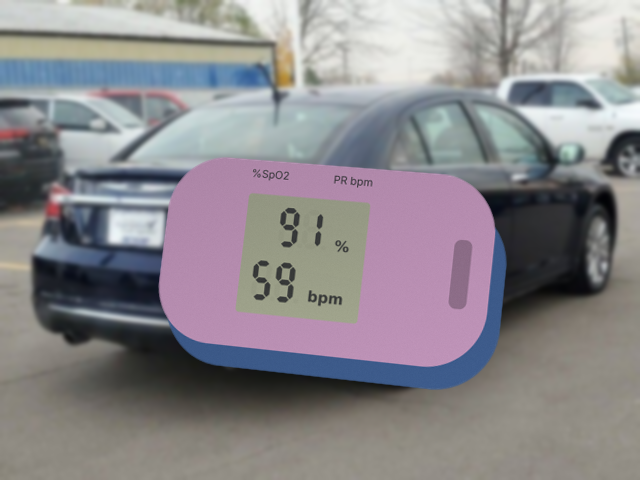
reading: 91 %
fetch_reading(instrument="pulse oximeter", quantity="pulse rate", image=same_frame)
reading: 59 bpm
